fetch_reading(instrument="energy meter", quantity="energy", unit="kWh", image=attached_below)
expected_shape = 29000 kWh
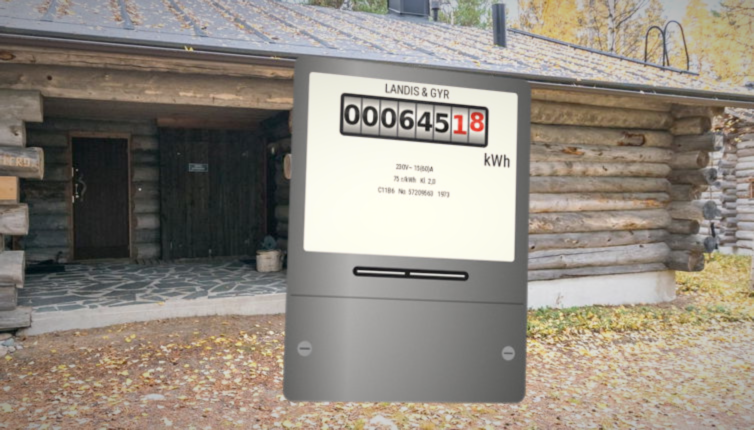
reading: 645.18 kWh
